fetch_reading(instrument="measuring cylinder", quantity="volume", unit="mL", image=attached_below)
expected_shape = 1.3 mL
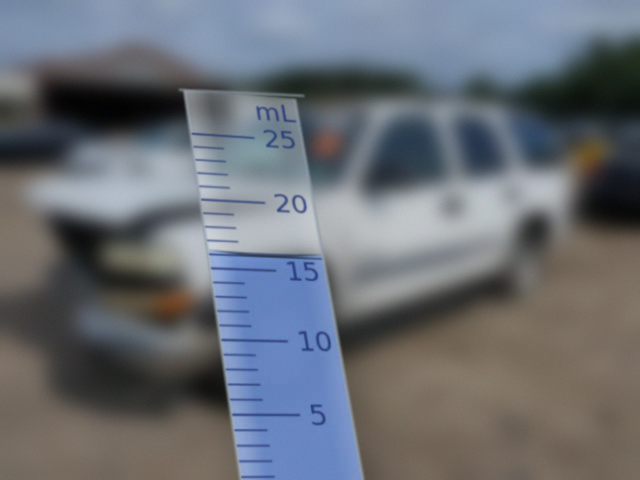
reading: 16 mL
